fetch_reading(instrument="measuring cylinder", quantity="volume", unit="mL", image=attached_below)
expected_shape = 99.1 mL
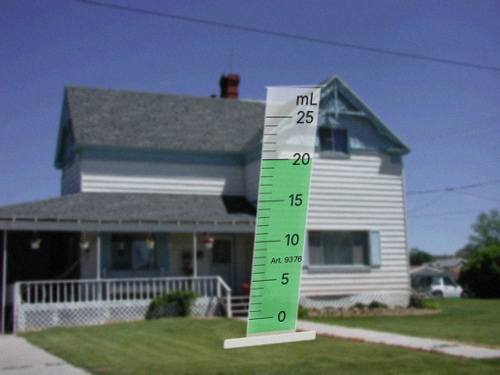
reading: 20 mL
